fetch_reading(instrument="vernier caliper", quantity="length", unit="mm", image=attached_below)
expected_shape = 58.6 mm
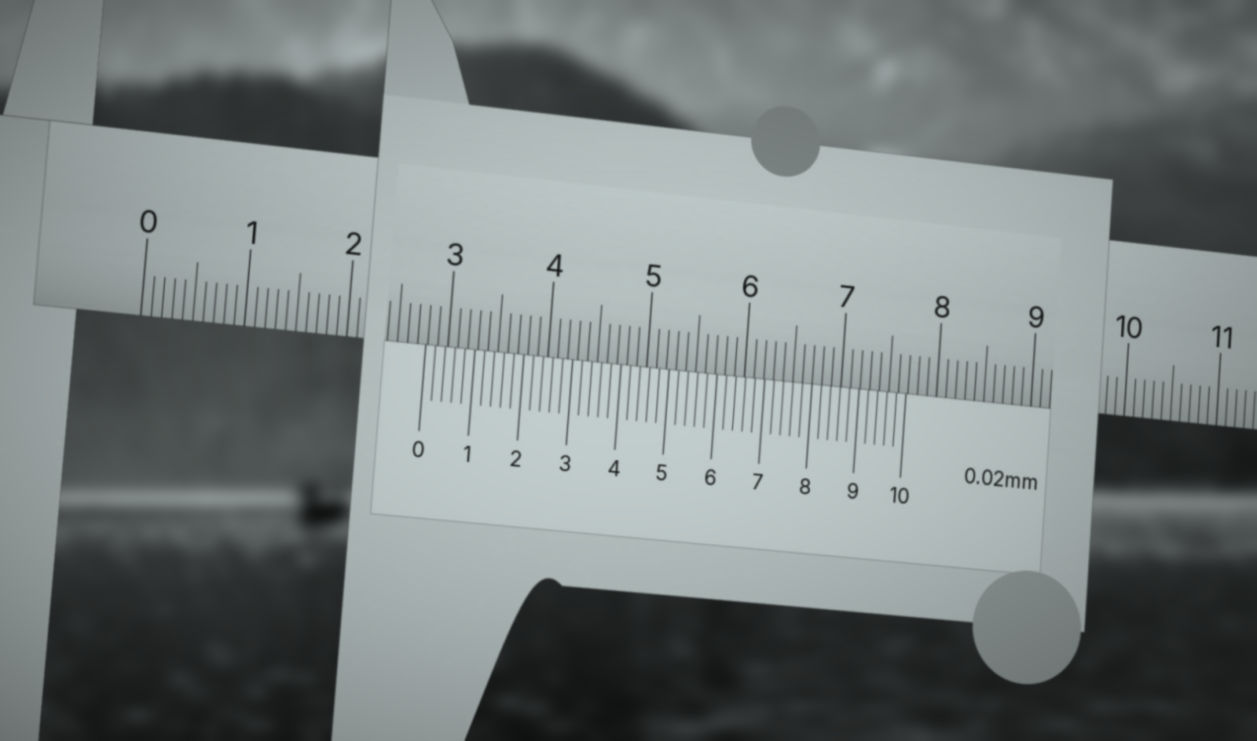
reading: 27.8 mm
